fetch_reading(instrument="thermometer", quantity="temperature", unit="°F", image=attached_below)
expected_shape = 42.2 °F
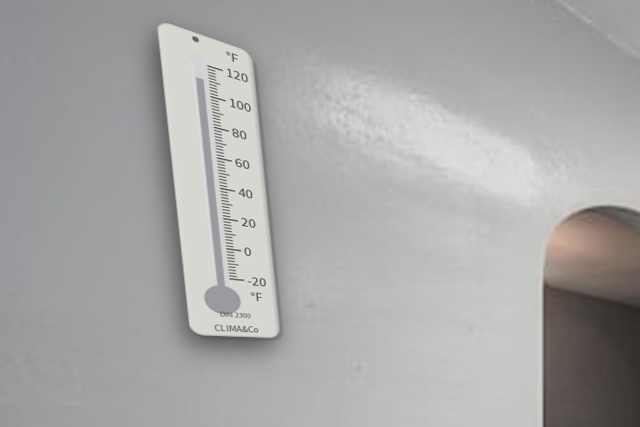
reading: 110 °F
